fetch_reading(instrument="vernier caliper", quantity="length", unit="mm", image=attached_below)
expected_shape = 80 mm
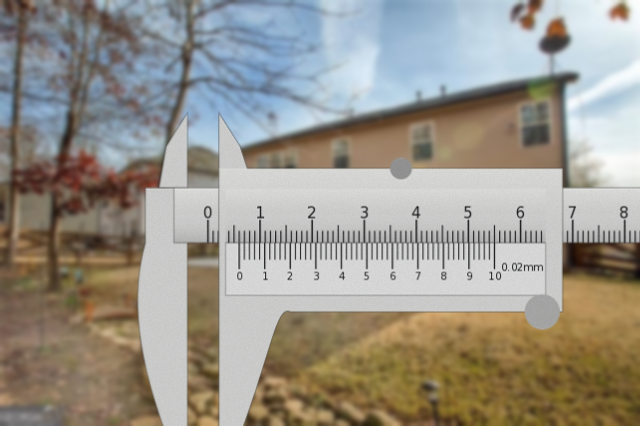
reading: 6.0 mm
